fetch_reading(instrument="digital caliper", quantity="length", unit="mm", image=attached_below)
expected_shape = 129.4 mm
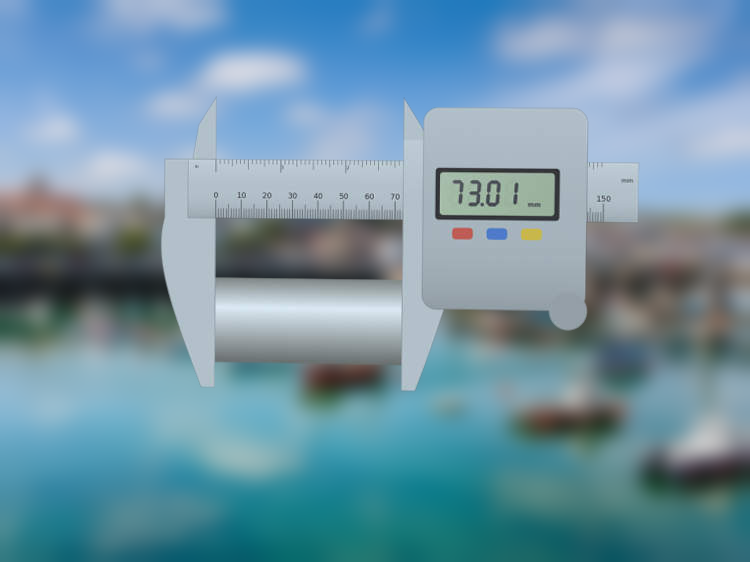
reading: 73.01 mm
